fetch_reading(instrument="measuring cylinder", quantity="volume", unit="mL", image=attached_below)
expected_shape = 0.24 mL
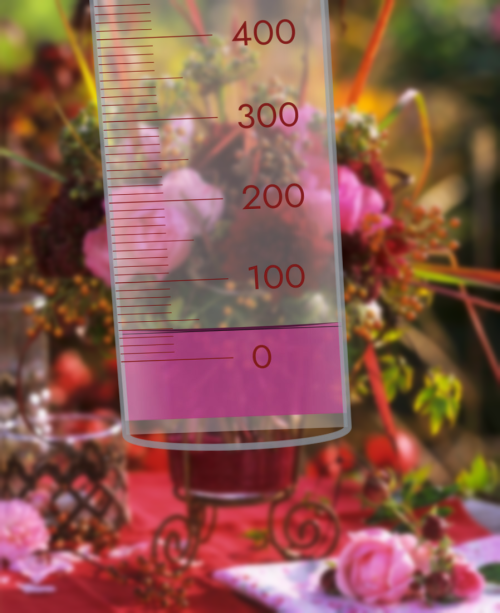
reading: 35 mL
